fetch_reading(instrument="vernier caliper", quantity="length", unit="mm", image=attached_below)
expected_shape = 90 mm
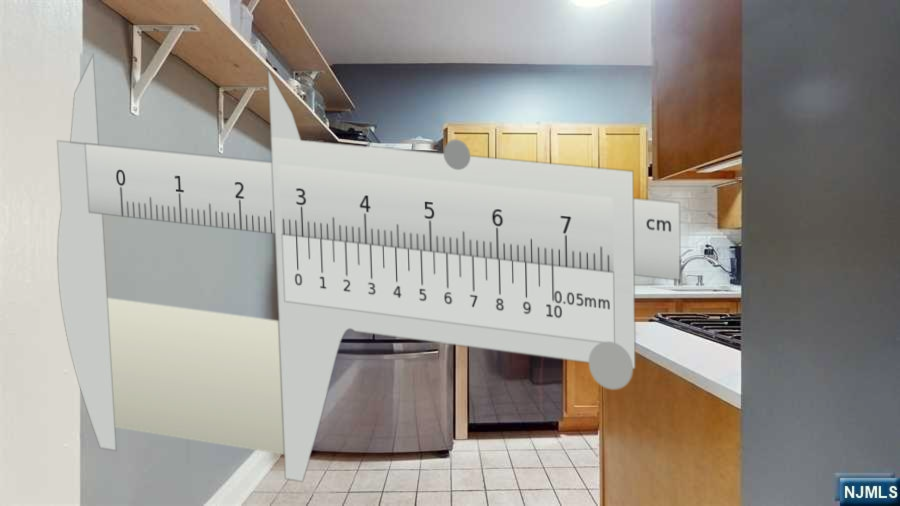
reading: 29.0 mm
